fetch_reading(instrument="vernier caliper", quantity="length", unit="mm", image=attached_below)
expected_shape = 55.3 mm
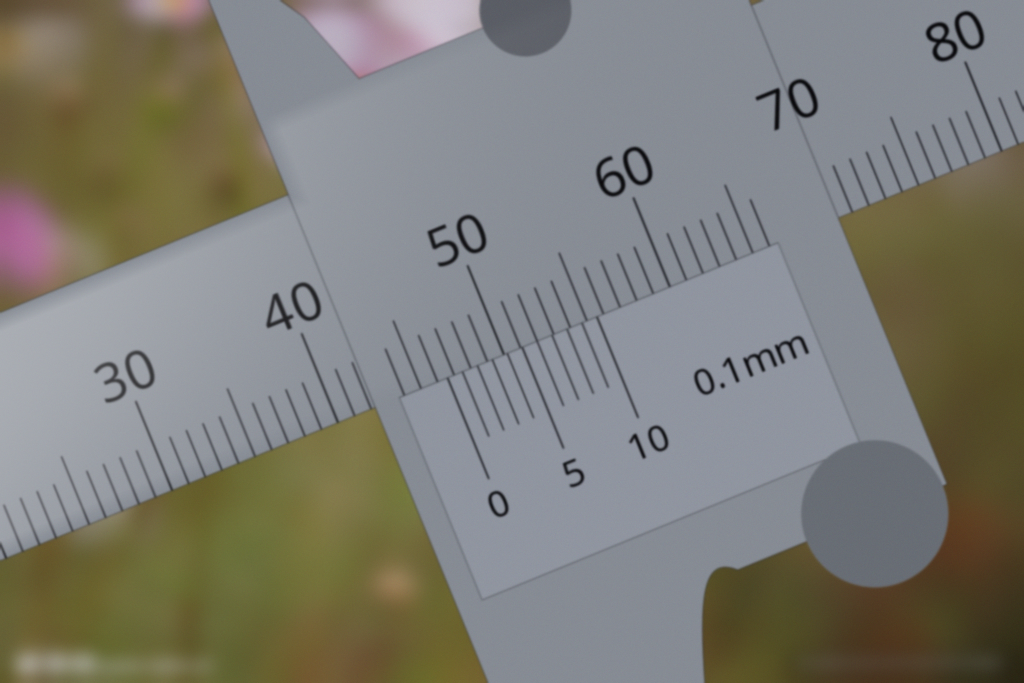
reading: 46.6 mm
